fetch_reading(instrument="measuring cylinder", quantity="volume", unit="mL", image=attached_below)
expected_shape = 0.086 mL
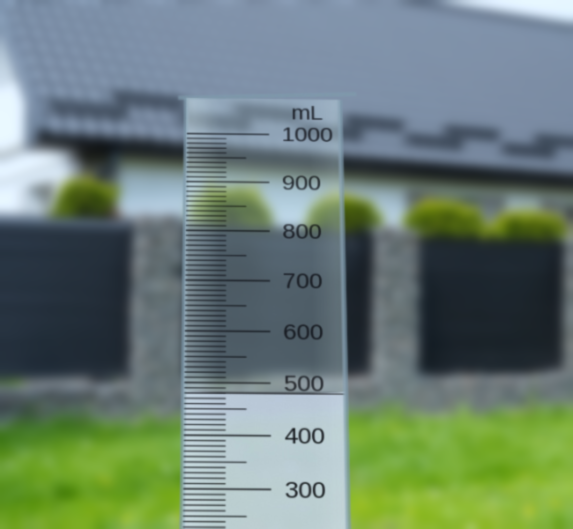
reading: 480 mL
